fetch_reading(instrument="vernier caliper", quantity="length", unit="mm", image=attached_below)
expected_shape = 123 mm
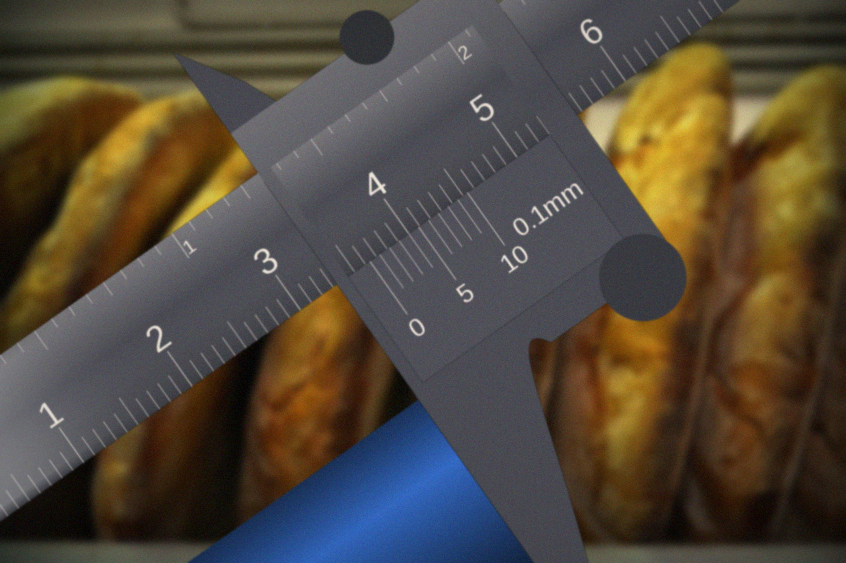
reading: 36.4 mm
